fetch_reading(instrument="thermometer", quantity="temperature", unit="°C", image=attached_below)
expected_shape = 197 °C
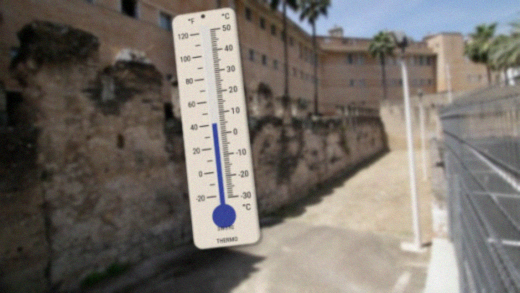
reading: 5 °C
